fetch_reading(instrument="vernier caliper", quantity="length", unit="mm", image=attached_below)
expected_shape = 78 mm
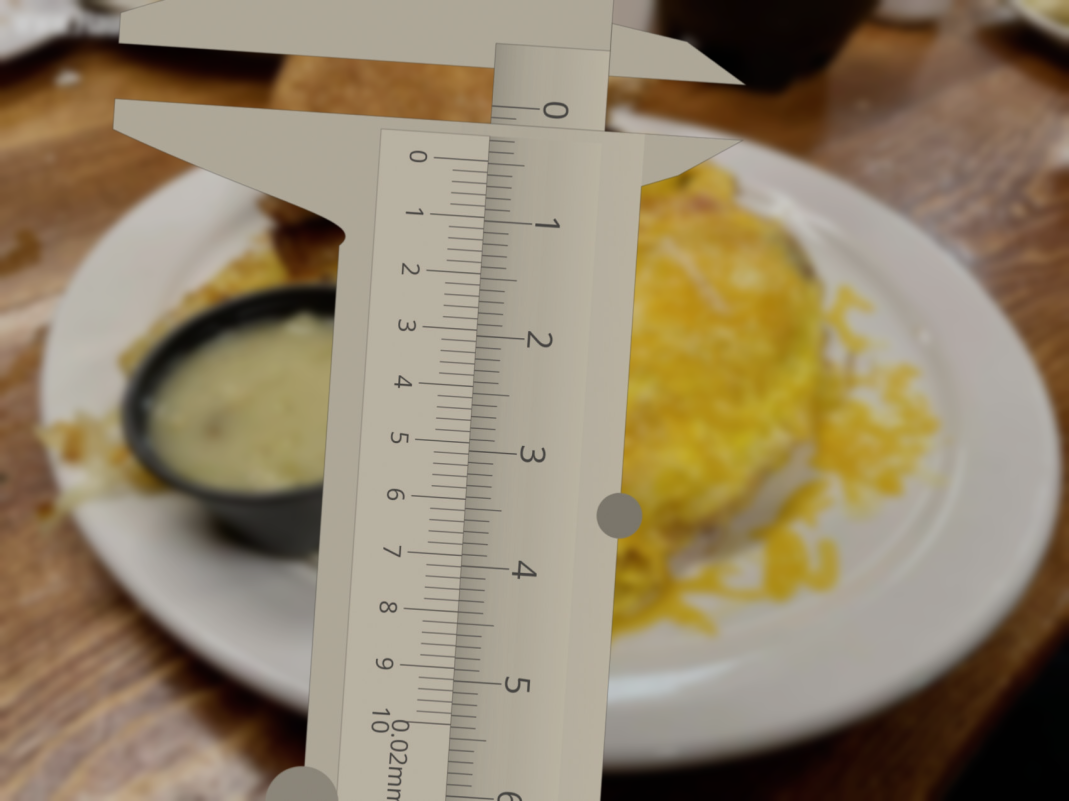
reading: 4.8 mm
